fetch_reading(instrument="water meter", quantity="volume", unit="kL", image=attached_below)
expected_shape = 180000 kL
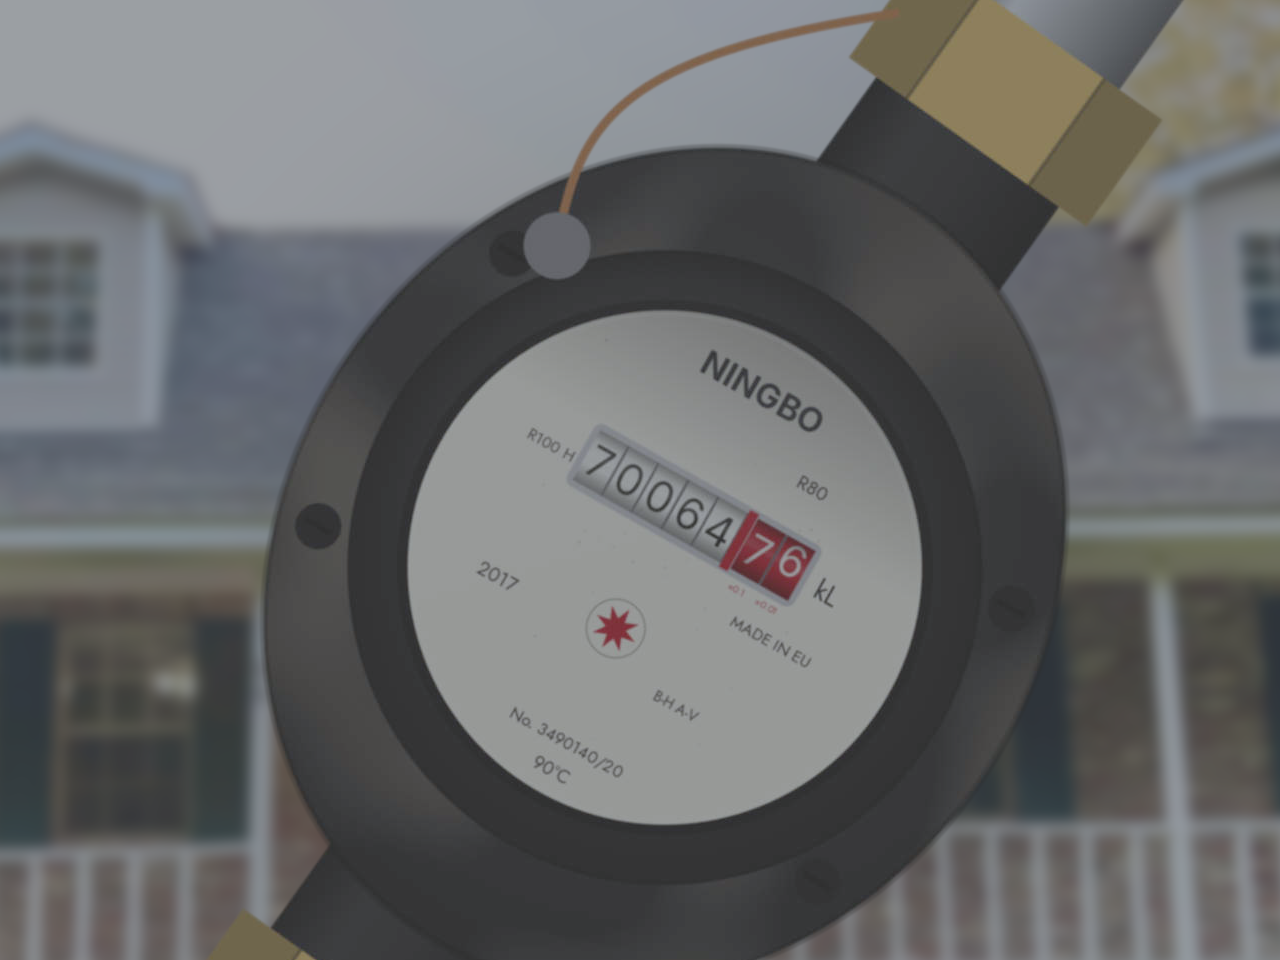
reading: 70064.76 kL
